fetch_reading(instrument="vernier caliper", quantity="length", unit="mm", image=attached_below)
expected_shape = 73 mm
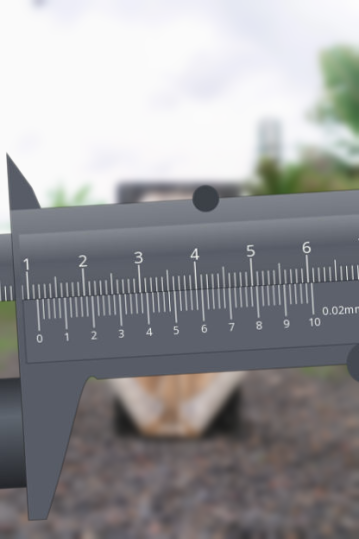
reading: 11.6 mm
